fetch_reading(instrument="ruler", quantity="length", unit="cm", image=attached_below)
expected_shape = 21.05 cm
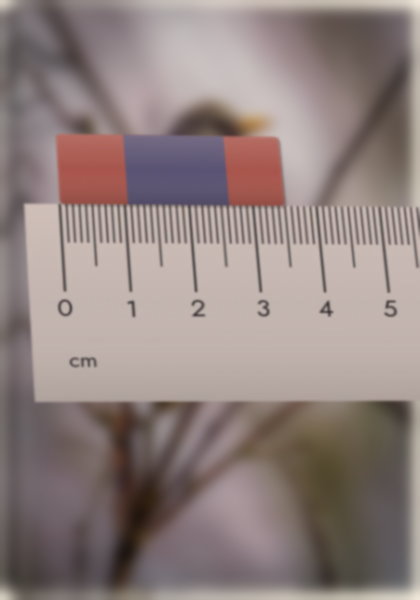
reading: 3.5 cm
